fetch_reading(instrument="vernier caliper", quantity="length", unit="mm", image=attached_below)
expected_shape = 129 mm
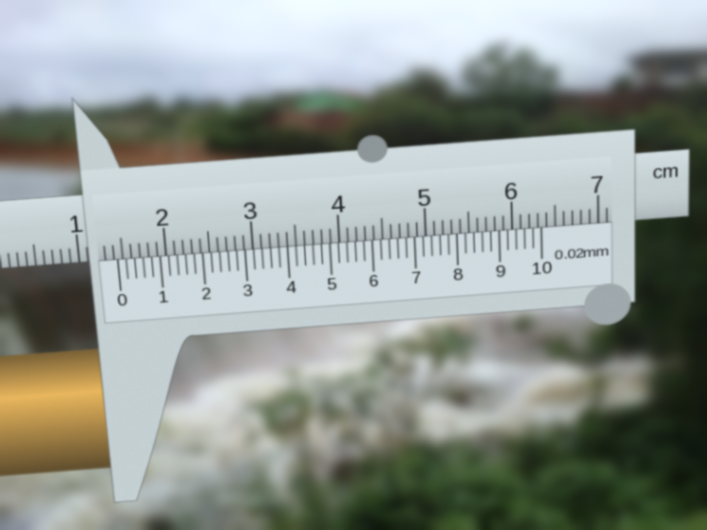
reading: 14.4 mm
